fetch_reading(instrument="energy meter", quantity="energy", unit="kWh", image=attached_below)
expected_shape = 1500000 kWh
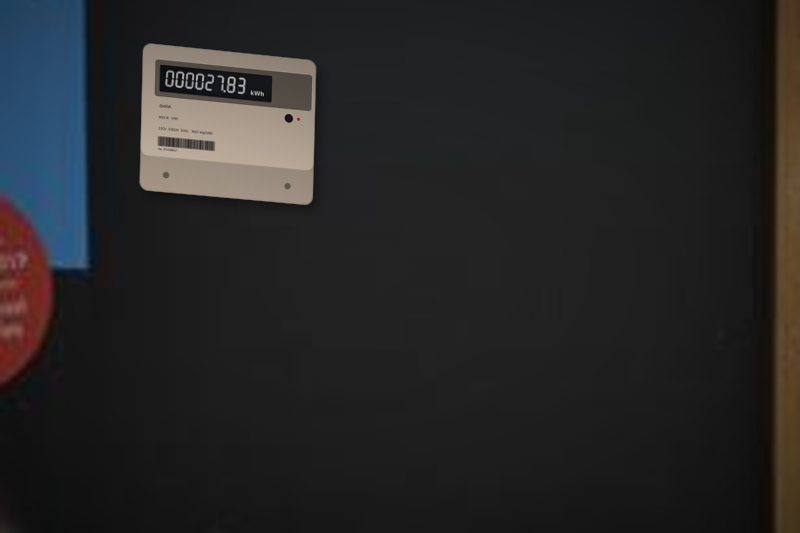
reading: 27.83 kWh
